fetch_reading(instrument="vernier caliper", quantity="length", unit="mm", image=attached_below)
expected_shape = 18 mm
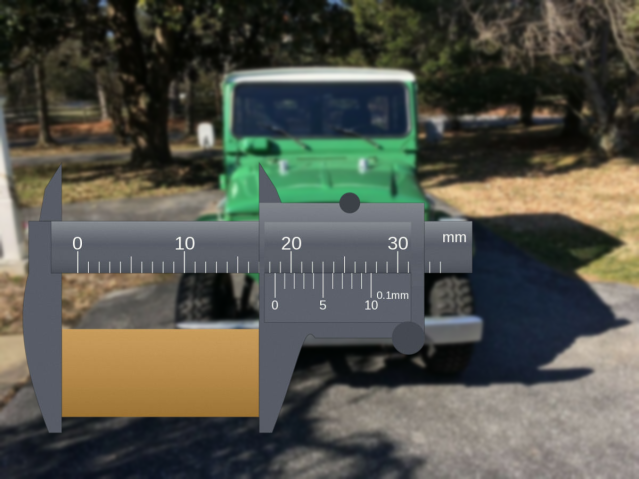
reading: 18.5 mm
